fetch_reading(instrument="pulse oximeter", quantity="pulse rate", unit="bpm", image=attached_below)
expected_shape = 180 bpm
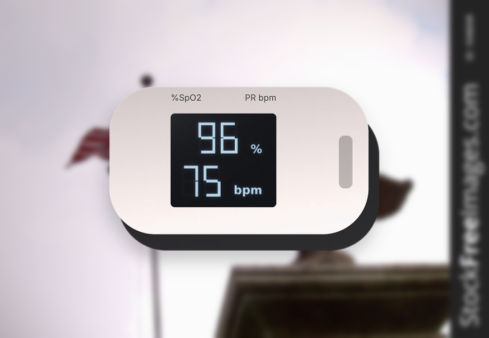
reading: 75 bpm
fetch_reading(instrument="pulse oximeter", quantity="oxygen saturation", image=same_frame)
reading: 96 %
